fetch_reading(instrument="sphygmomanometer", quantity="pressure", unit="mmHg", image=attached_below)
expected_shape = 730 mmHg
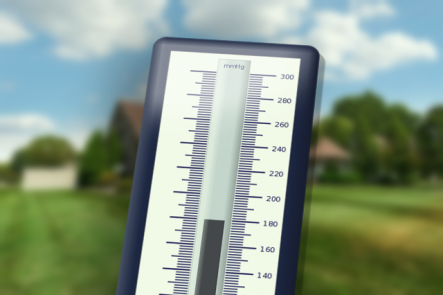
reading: 180 mmHg
